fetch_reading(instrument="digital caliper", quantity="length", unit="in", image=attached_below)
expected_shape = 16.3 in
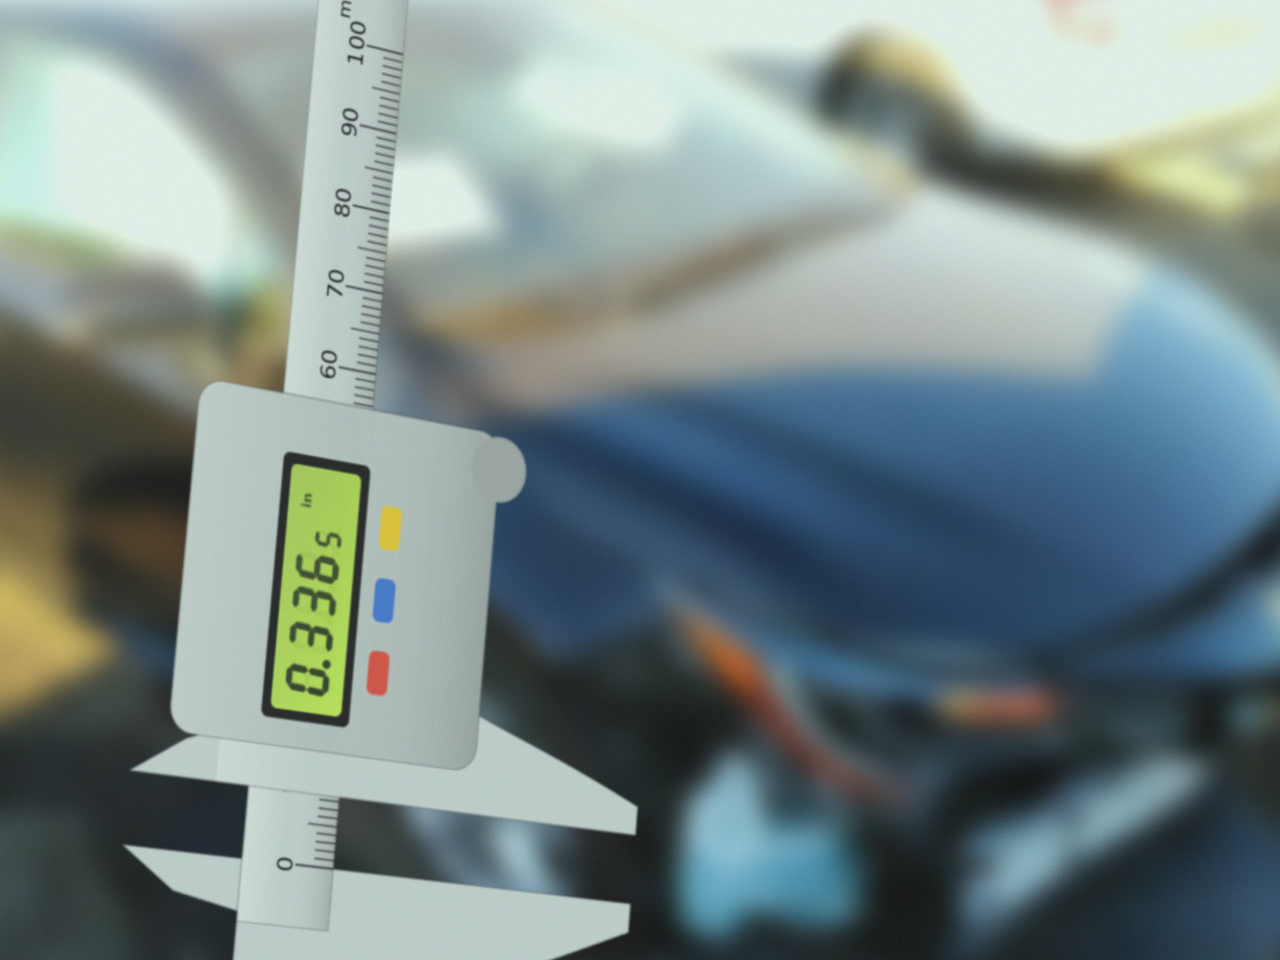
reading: 0.3365 in
